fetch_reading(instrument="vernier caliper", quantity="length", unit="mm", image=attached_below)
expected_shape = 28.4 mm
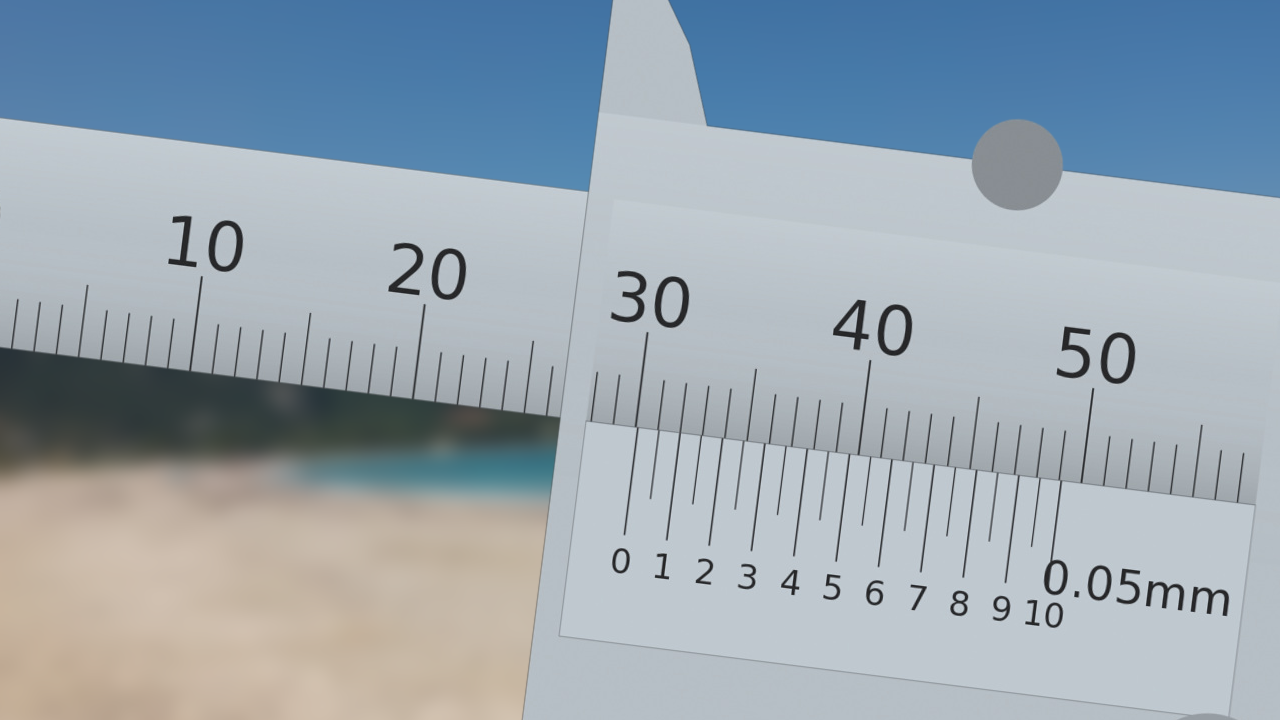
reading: 30.1 mm
